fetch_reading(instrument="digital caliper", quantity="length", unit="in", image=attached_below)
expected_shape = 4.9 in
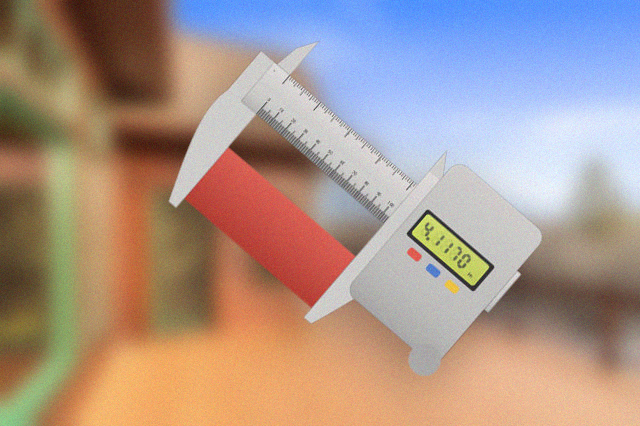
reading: 4.1170 in
